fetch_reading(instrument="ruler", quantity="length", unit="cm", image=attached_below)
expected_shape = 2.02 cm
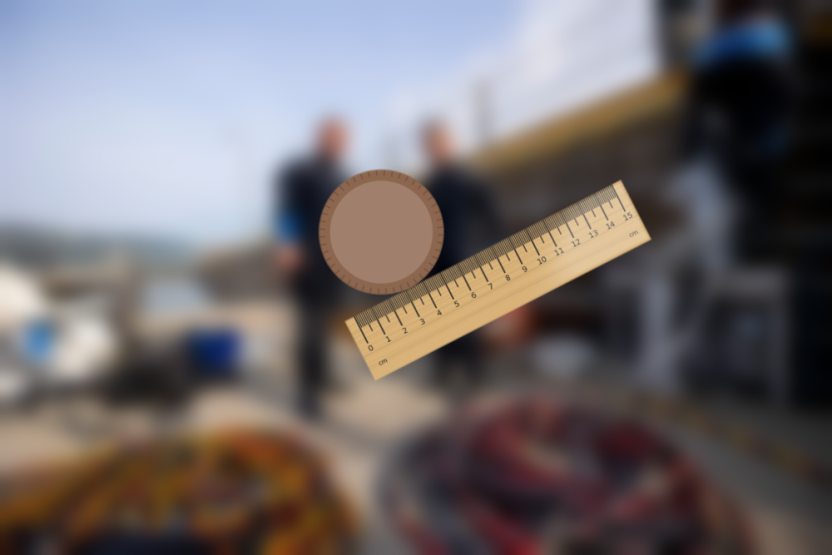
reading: 6.5 cm
